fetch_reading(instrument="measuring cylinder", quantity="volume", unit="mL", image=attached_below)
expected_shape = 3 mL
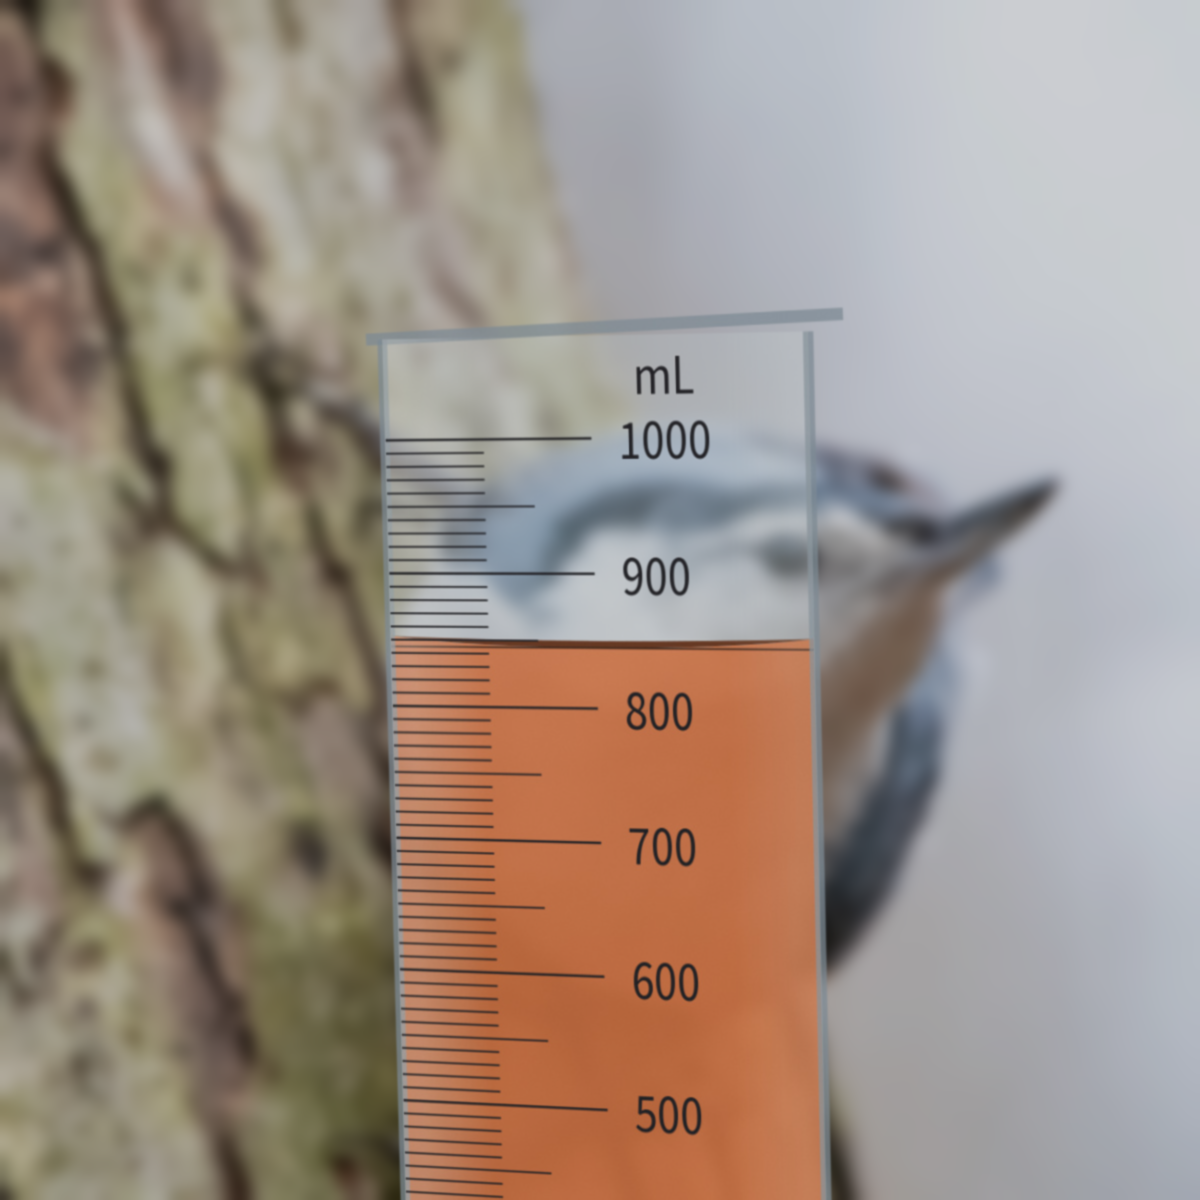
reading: 845 mL
